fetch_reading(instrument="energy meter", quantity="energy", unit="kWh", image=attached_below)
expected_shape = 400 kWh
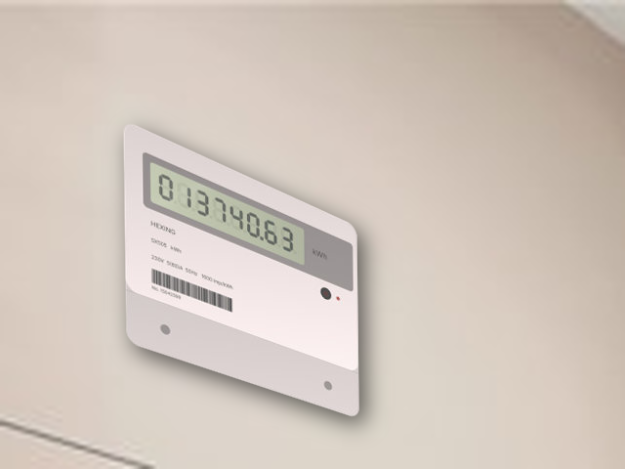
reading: 13740.63 kWh
